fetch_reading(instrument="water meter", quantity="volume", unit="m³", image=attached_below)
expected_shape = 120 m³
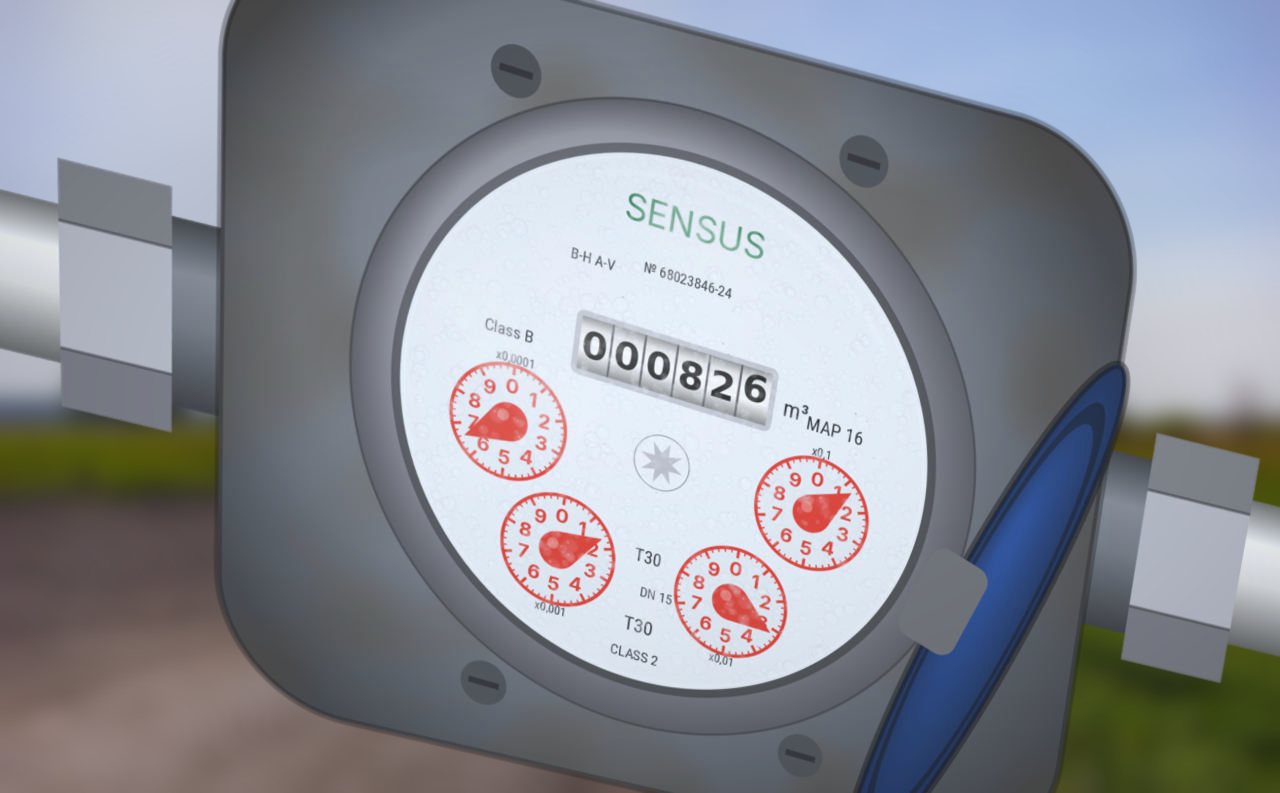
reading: 826.1316 m³
